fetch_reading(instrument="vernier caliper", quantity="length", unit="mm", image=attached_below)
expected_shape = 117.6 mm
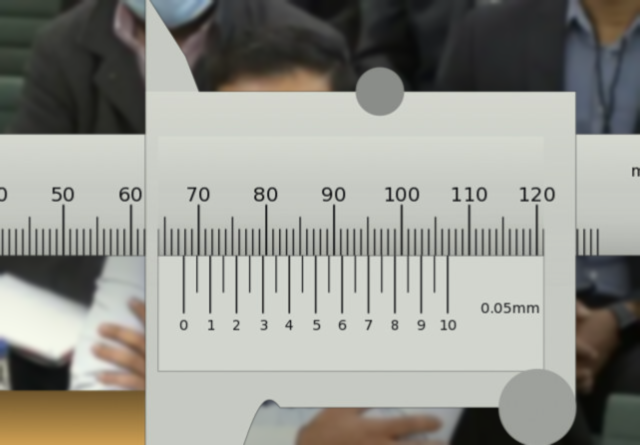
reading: 67.8 mm
